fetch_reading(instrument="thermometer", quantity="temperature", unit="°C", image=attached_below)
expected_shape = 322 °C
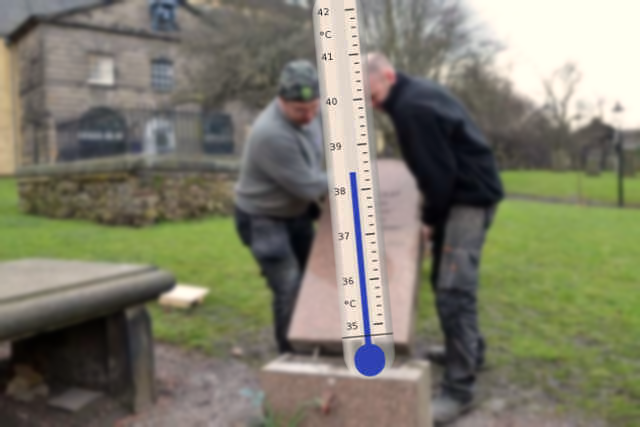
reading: 38.4 °C
